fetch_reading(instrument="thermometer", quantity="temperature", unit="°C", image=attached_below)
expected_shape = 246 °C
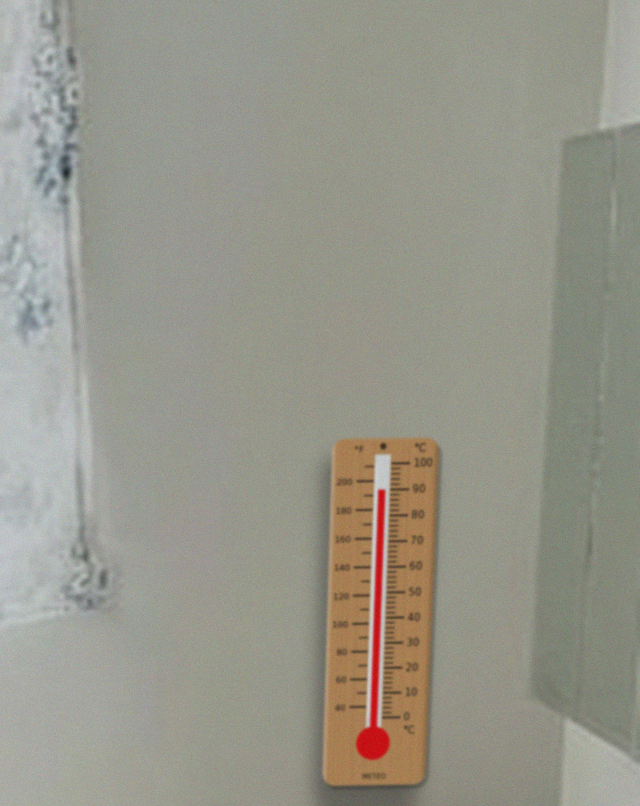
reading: 90 °C
